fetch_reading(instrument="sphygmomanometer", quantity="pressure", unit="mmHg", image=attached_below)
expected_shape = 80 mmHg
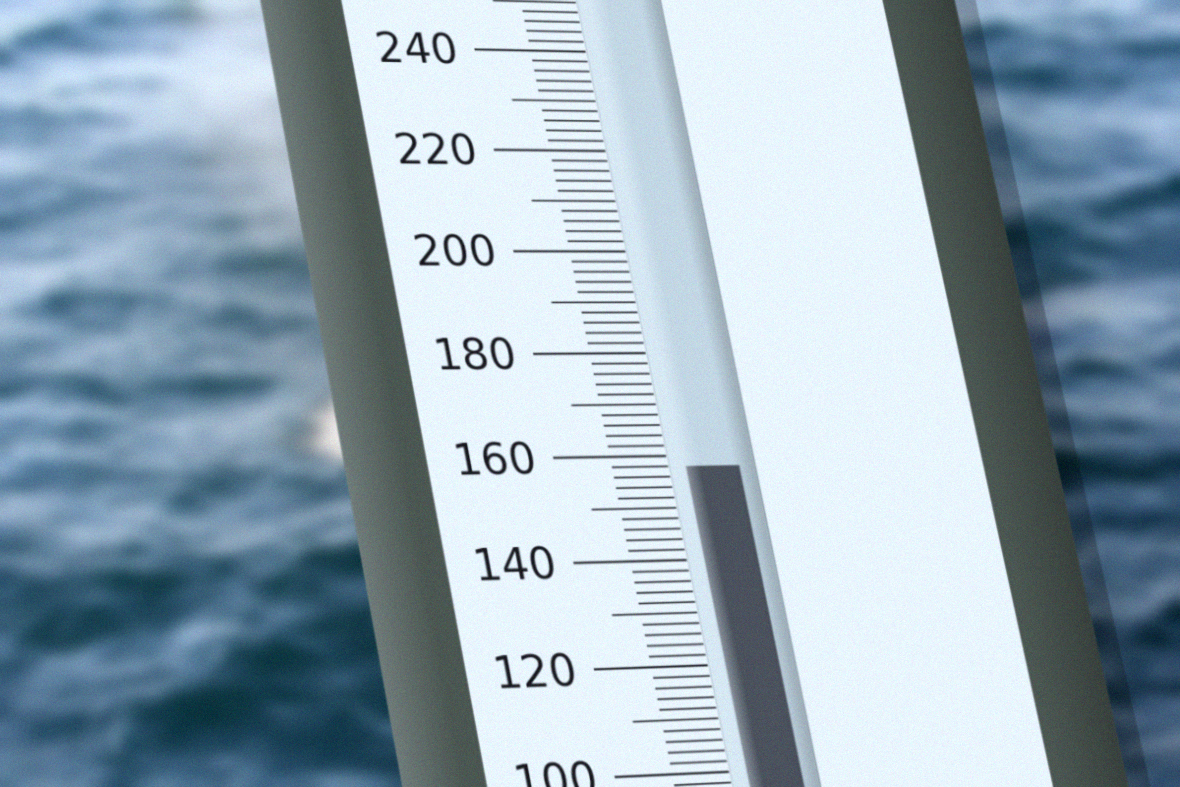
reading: 158 mmHg
